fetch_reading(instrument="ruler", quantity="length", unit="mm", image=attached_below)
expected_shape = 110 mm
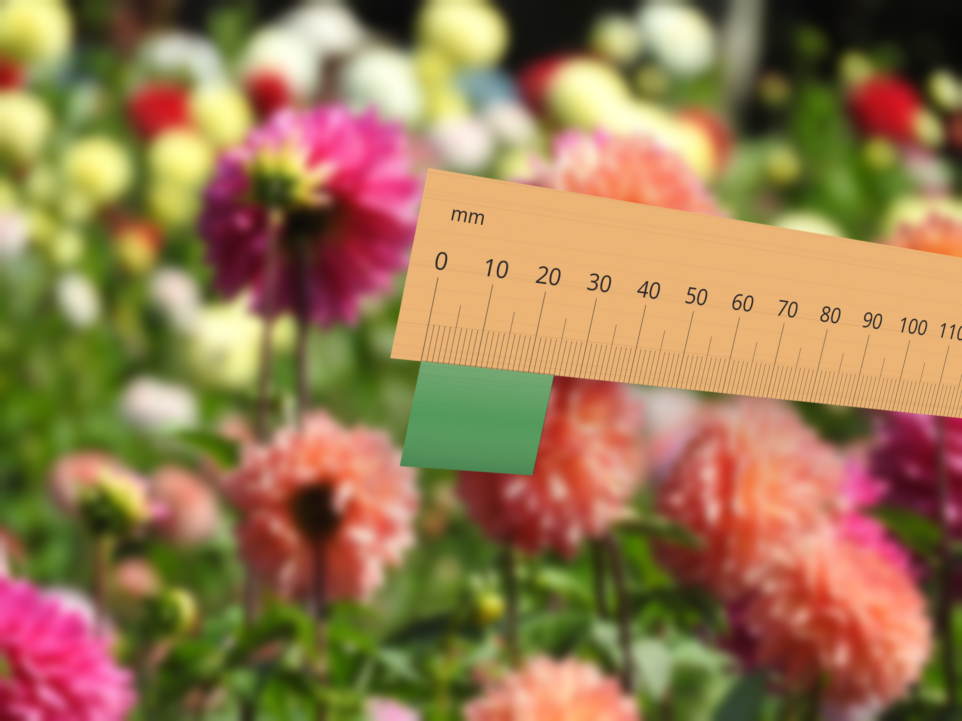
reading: 25 mm
